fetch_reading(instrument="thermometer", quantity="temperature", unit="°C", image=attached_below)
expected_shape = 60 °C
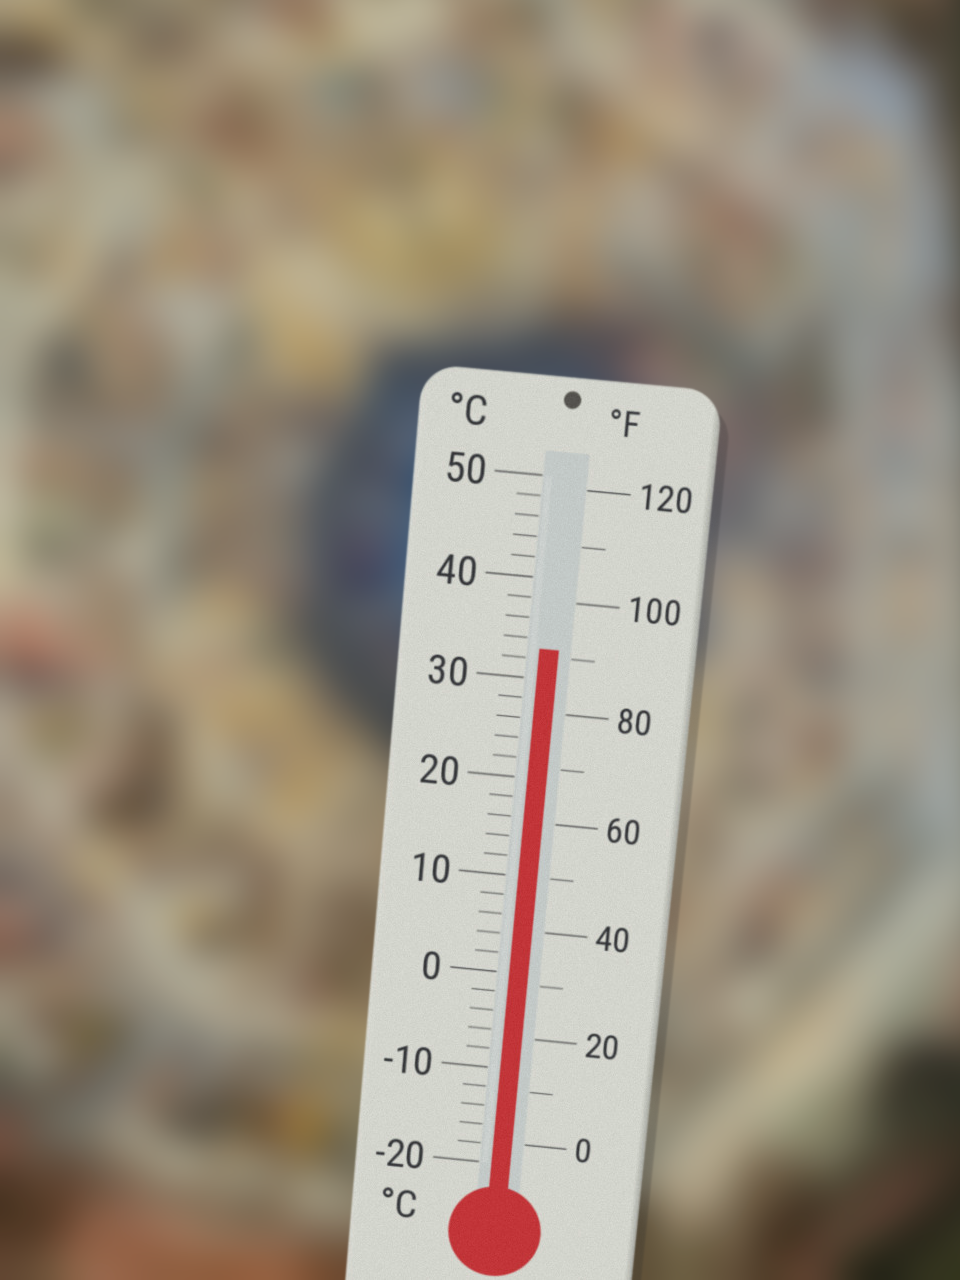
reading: 33 °C
